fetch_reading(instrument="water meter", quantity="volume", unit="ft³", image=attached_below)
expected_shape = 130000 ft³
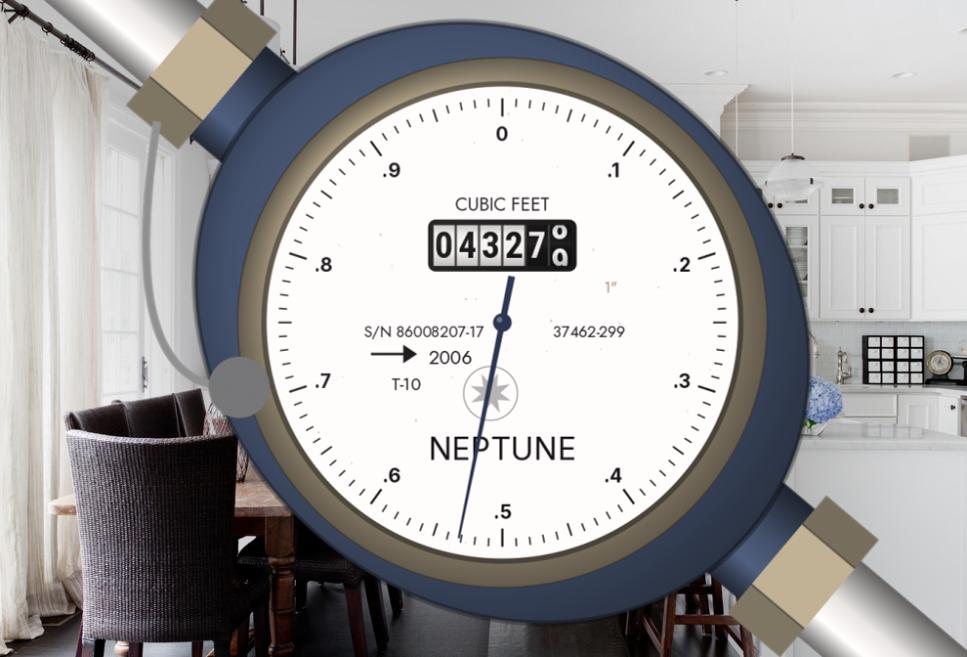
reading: 43278.53 ft³
